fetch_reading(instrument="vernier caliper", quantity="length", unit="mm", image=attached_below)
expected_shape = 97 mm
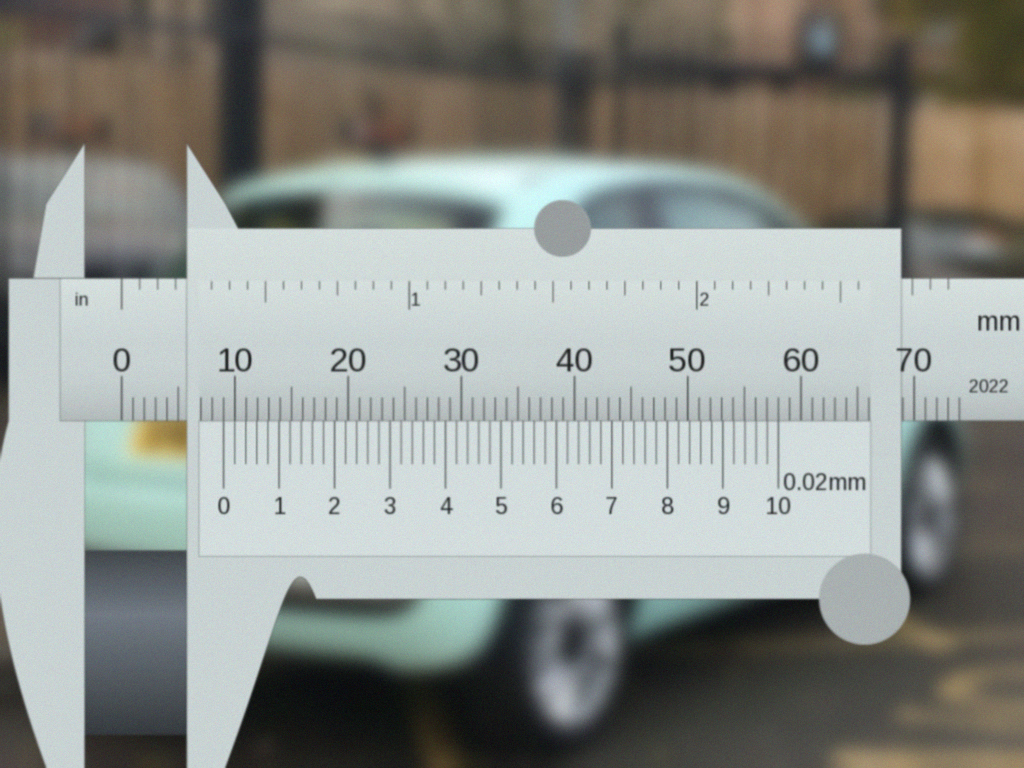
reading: 9.0 mm
